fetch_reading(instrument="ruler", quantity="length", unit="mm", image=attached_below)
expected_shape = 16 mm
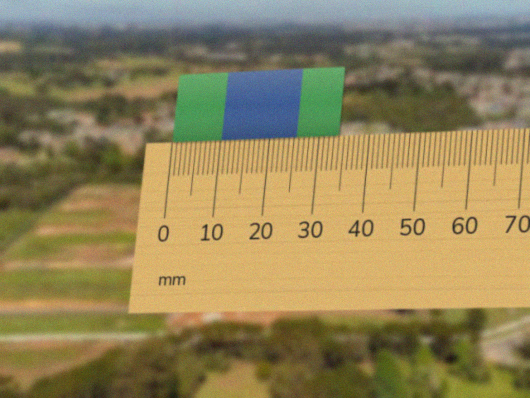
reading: 34 mm
